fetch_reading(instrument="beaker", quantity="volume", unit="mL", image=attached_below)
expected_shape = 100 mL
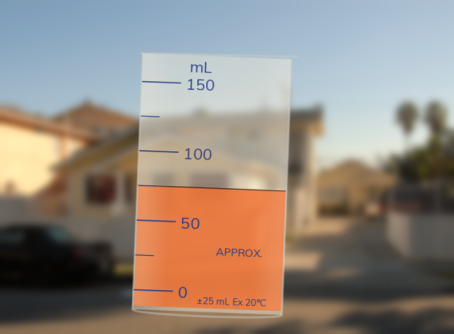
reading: 75 mL
